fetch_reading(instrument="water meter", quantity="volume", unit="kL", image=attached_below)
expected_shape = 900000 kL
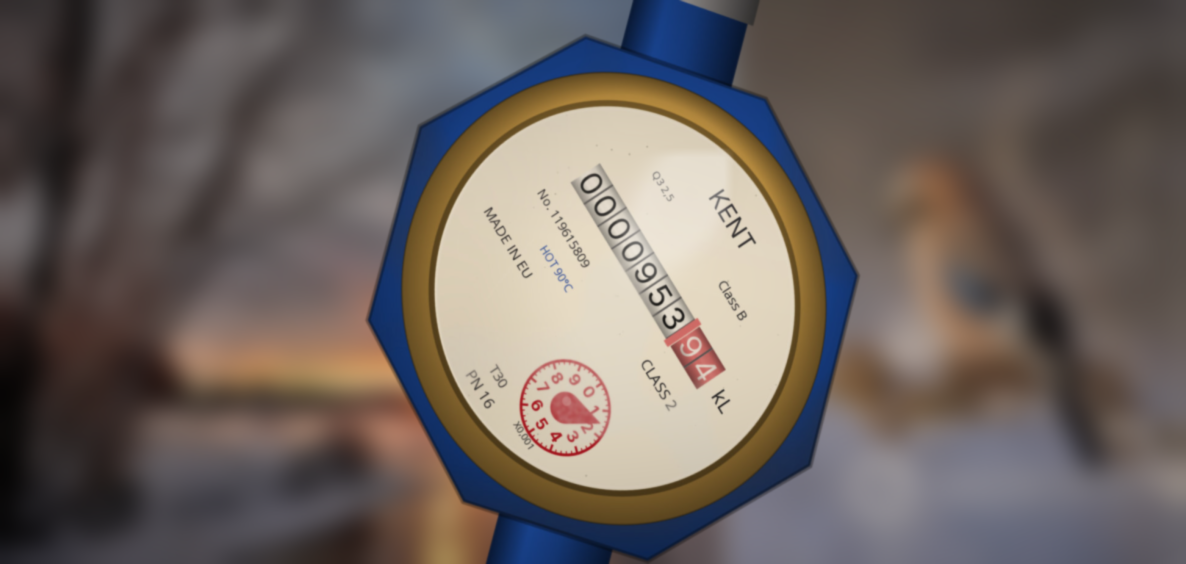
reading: 953.941 kL
